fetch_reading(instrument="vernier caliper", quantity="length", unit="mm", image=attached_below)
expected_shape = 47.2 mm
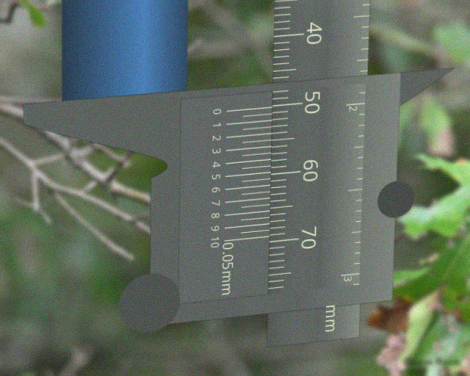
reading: 50.2 mm
